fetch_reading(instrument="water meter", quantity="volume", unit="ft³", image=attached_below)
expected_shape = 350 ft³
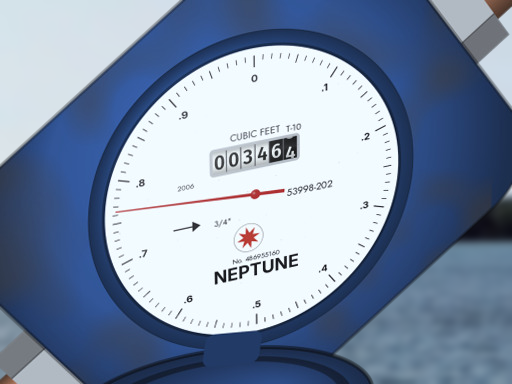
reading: 3463.76 ft³
